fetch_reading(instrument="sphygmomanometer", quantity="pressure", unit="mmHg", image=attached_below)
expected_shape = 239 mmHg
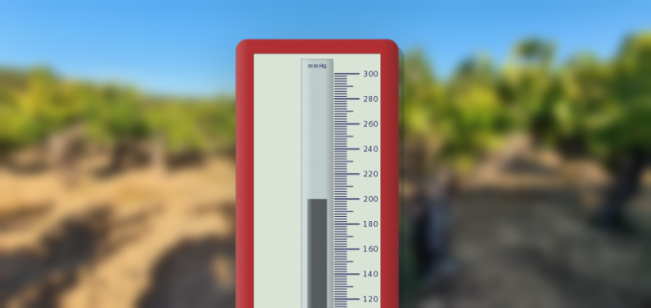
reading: 200 mmHg
